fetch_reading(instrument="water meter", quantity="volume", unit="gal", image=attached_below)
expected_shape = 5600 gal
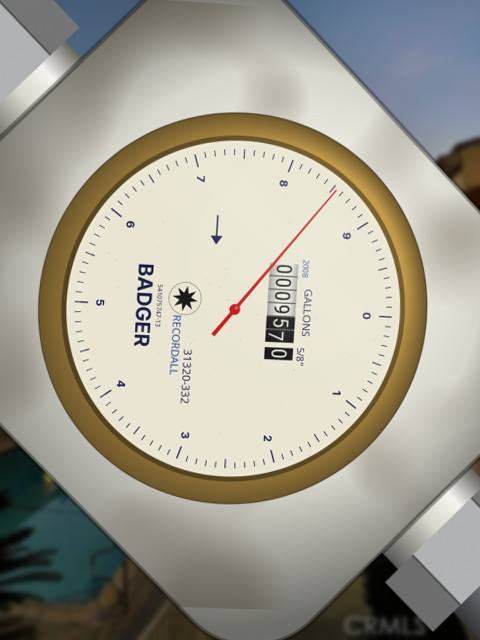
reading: 9568.5 gal
